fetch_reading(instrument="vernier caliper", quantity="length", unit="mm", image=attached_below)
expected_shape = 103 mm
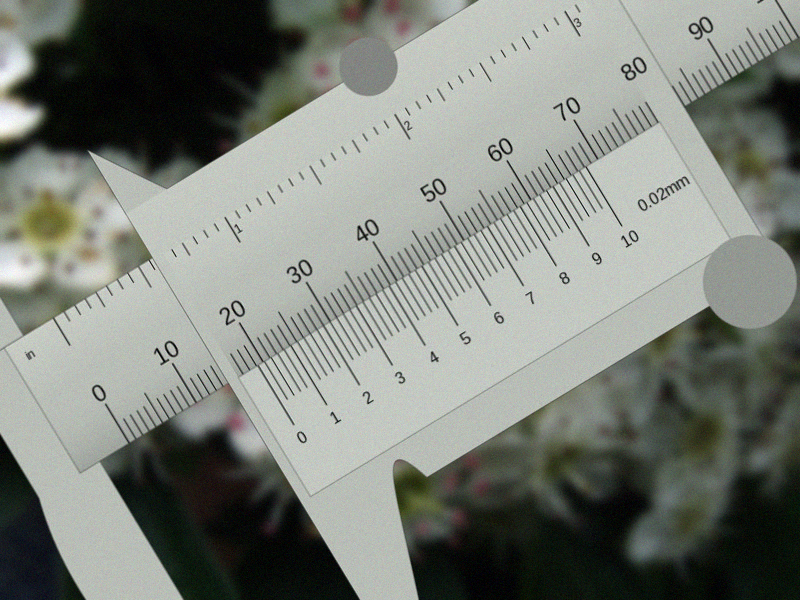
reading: 19.2 mm
